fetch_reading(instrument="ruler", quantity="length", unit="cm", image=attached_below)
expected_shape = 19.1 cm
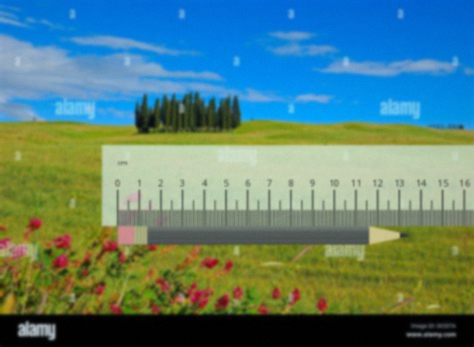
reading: 13.5 cm
